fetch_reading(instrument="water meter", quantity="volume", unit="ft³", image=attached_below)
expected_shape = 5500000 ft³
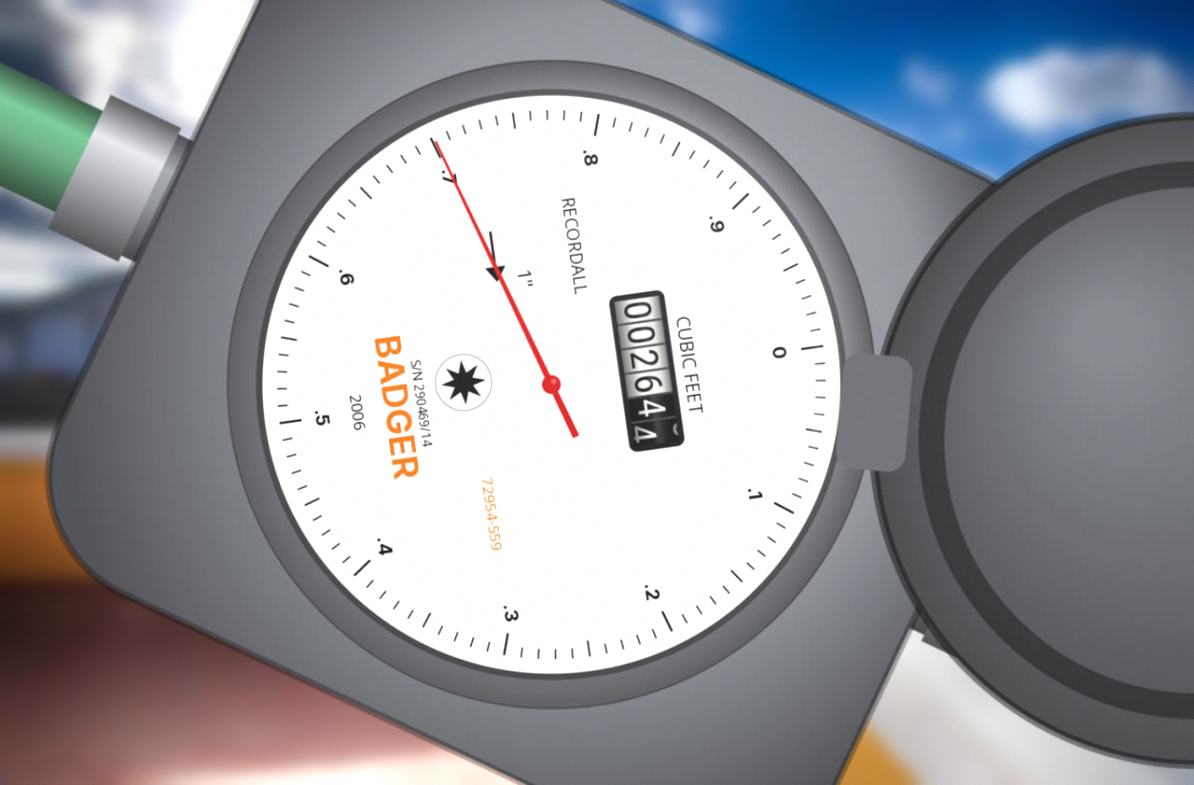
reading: 2643.70 ft³
